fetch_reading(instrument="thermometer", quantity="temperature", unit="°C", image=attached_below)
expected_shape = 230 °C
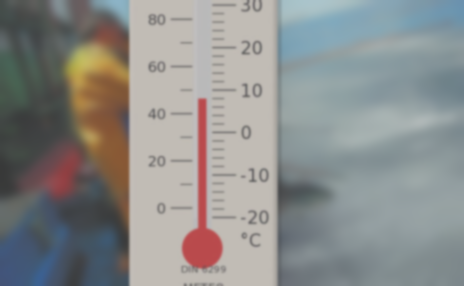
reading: 8 °C
